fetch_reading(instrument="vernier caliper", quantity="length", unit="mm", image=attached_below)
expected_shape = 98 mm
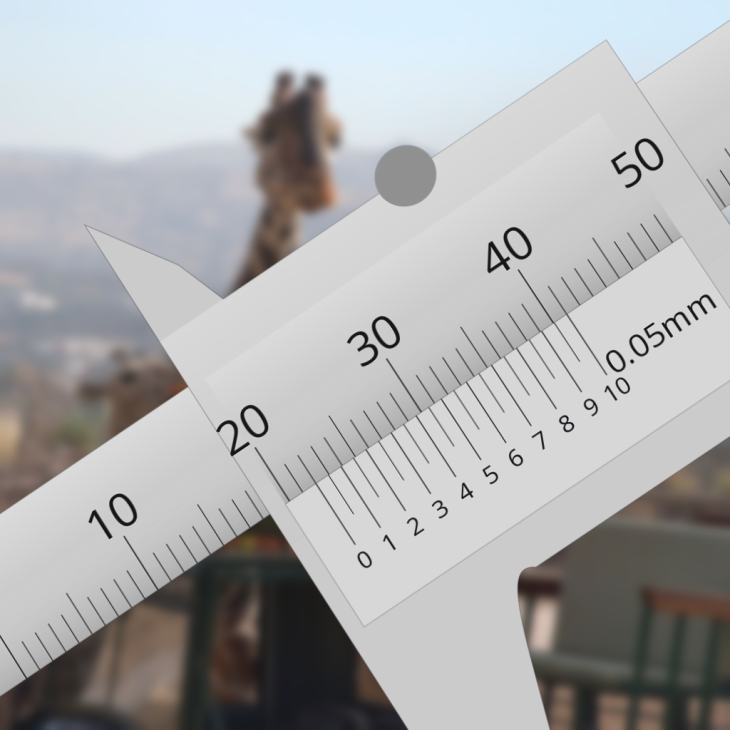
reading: 22.0 mm
